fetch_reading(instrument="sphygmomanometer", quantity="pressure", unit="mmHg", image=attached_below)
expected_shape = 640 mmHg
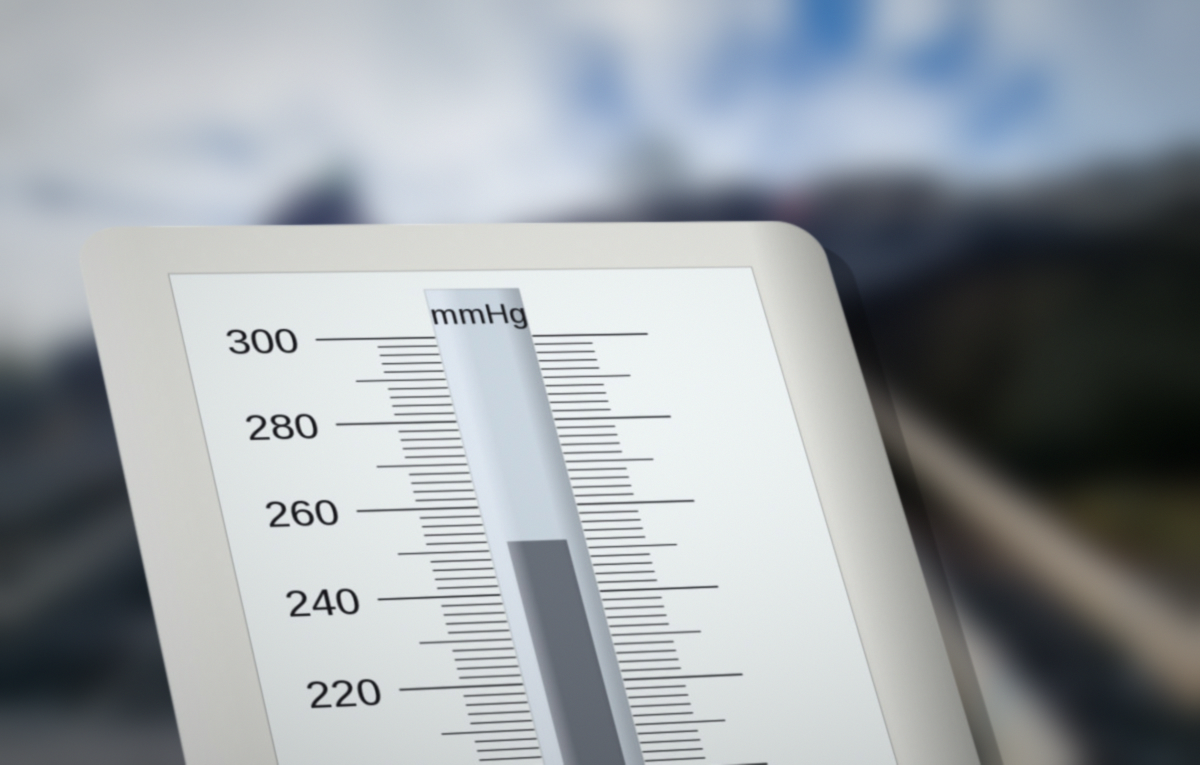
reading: 252 mmHg
